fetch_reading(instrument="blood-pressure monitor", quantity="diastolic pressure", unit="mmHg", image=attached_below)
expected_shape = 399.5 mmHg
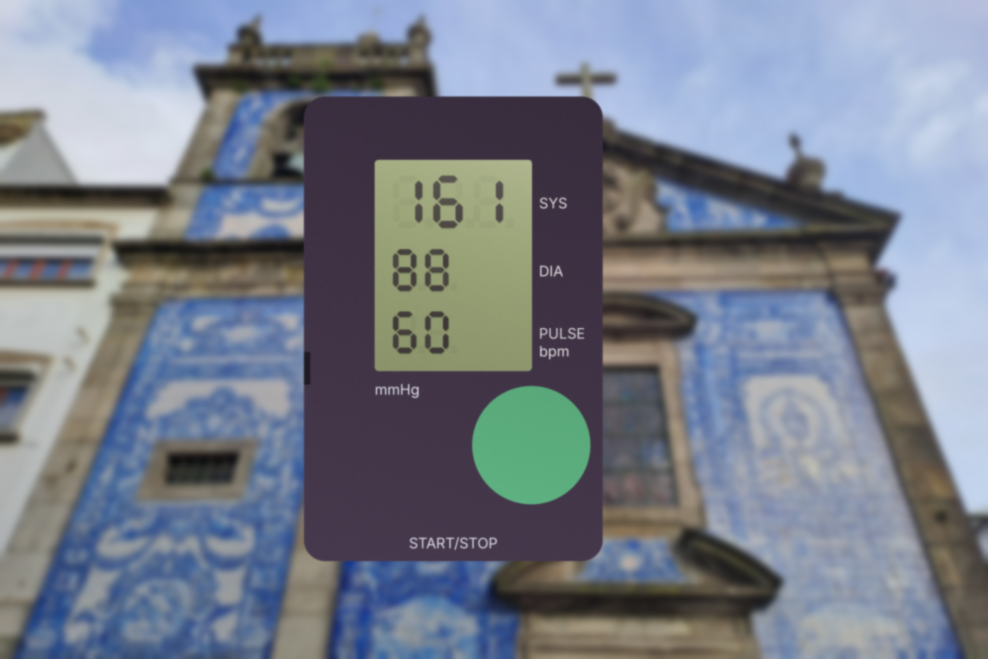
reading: 88 mmHg
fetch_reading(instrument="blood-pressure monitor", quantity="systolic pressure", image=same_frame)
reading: 161 mmHg
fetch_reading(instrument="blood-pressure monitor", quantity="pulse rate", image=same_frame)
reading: 60 bpm
